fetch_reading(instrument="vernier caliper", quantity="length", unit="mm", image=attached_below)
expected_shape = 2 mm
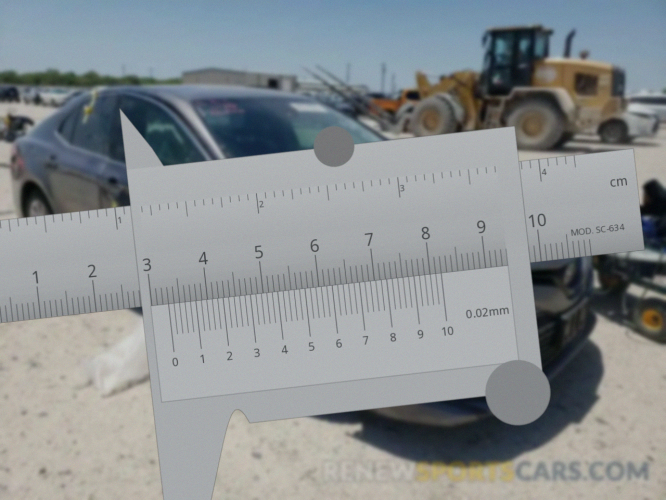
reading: 33.0 mm
